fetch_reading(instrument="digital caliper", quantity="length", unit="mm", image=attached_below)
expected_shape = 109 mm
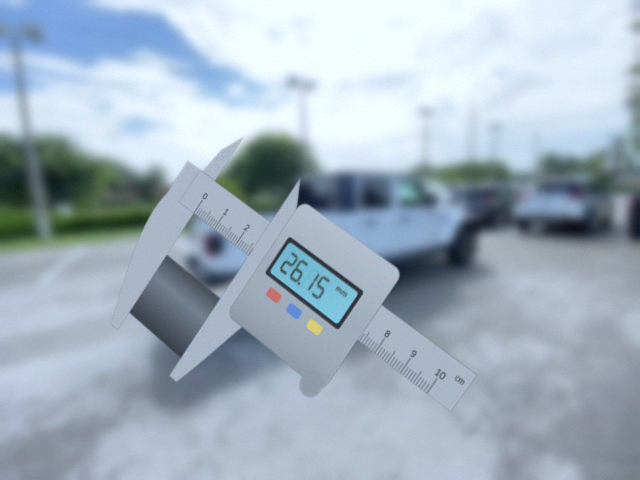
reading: 26.15 mm
